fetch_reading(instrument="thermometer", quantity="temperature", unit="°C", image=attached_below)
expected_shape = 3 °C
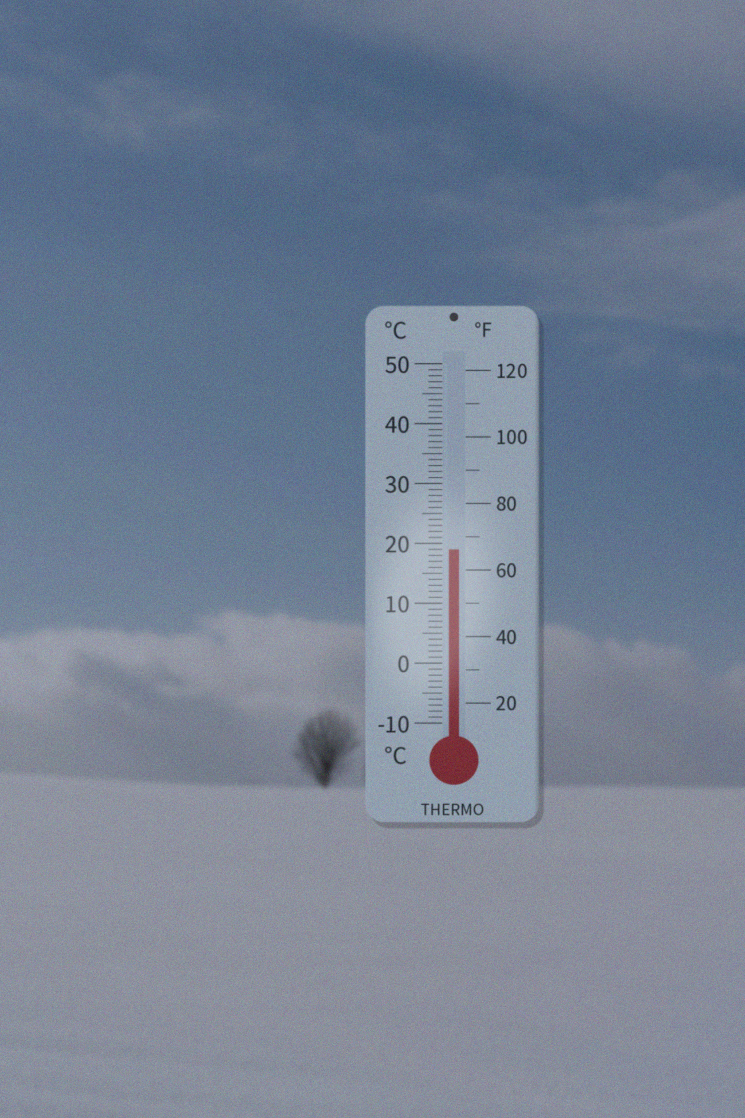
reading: 19 °C
